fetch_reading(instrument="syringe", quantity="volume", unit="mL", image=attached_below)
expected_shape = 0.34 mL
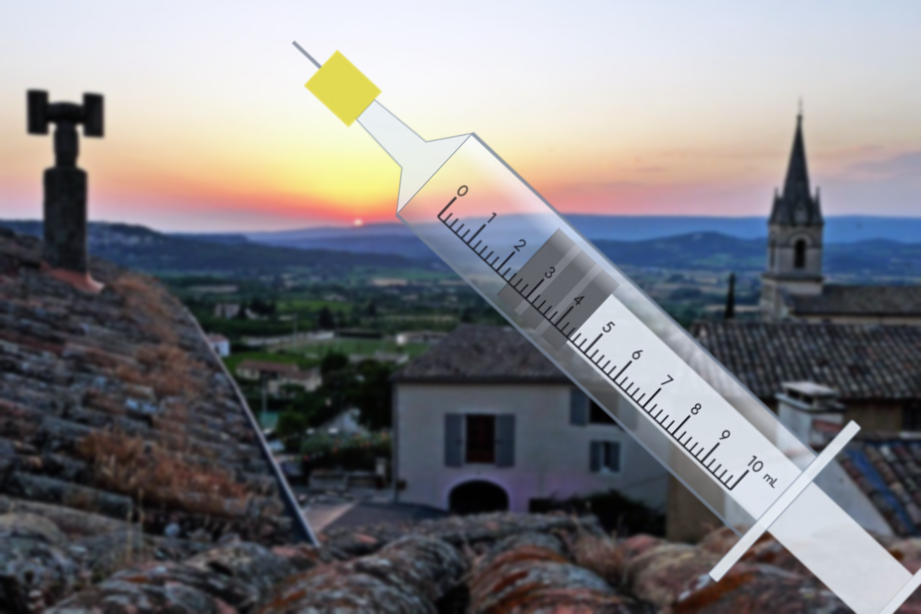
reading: 2.4 mL
